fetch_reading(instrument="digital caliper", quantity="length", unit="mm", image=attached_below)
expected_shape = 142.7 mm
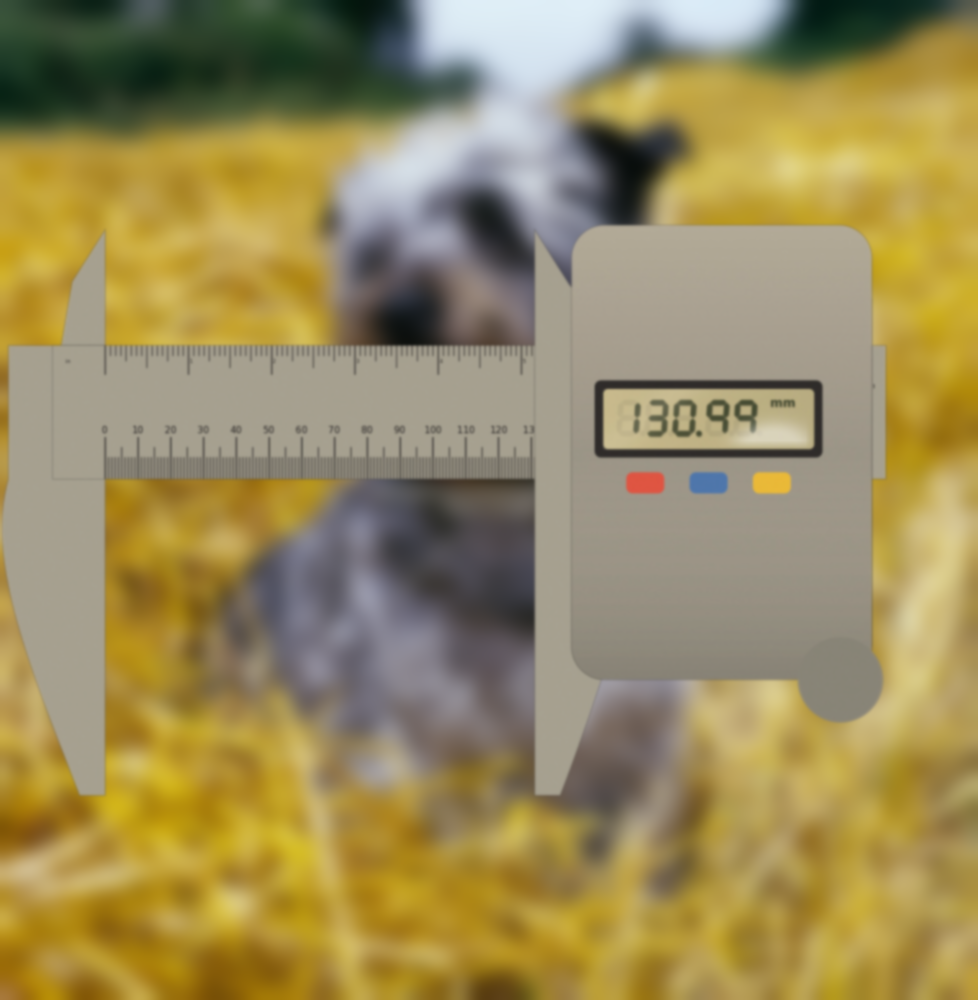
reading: 130.99 mm
